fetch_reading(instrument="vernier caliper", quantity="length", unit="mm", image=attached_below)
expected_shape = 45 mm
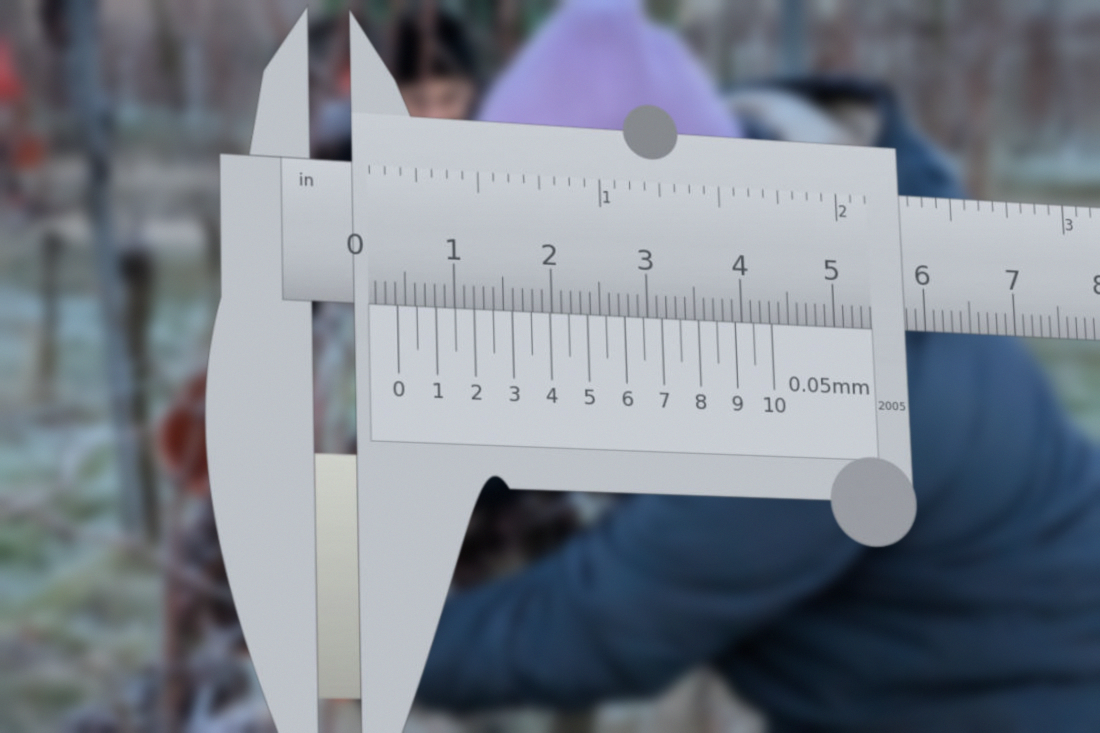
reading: 4.2 mm
